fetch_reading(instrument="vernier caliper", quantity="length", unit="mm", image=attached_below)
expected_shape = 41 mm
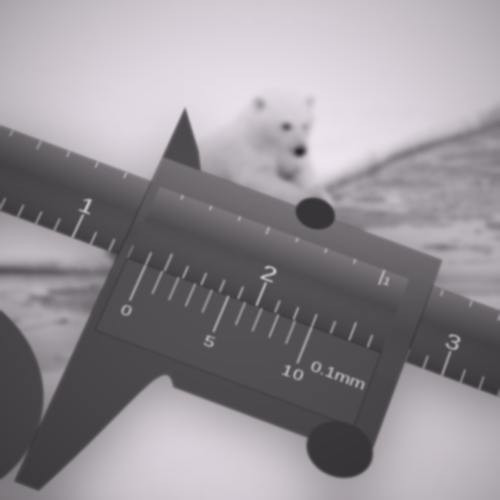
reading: 14.0 mm
